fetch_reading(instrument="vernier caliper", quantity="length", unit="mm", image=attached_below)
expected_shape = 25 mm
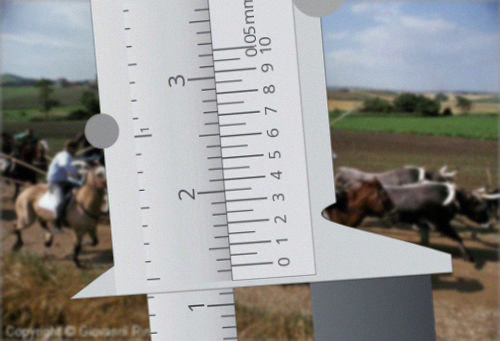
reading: 13.4 mm
